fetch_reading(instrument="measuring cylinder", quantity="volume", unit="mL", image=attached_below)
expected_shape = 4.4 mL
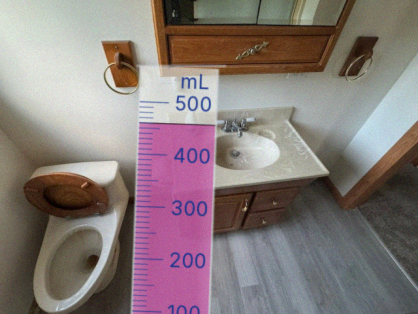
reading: 460 mL
